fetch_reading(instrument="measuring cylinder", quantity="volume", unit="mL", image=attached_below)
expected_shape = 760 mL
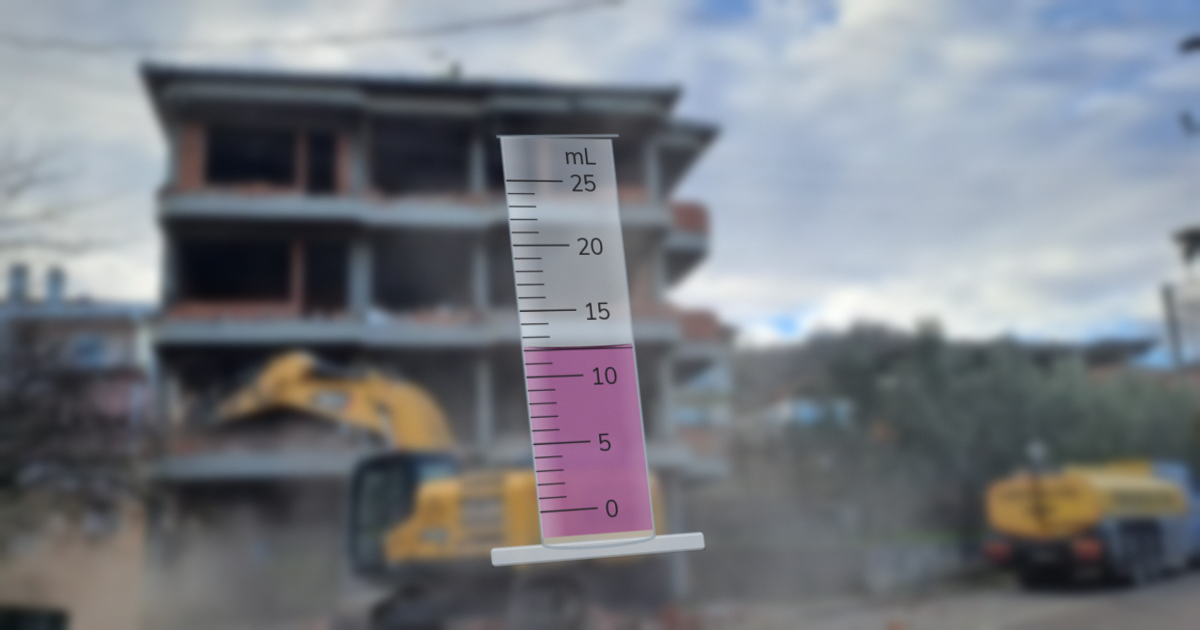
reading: 12 mL
